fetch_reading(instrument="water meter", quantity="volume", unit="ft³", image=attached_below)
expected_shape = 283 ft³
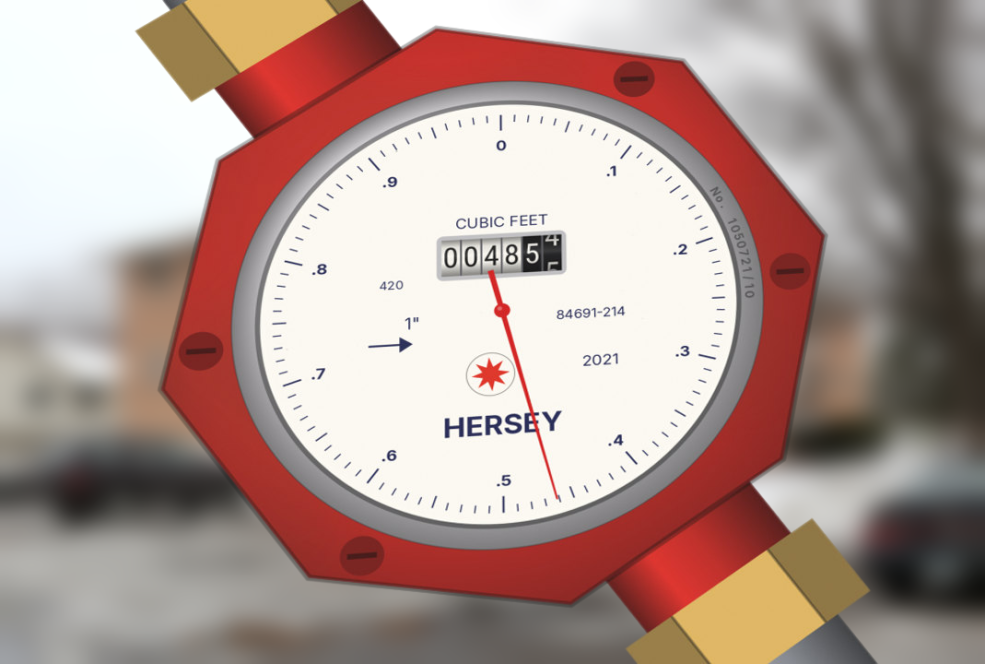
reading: 4854.46 ft³
